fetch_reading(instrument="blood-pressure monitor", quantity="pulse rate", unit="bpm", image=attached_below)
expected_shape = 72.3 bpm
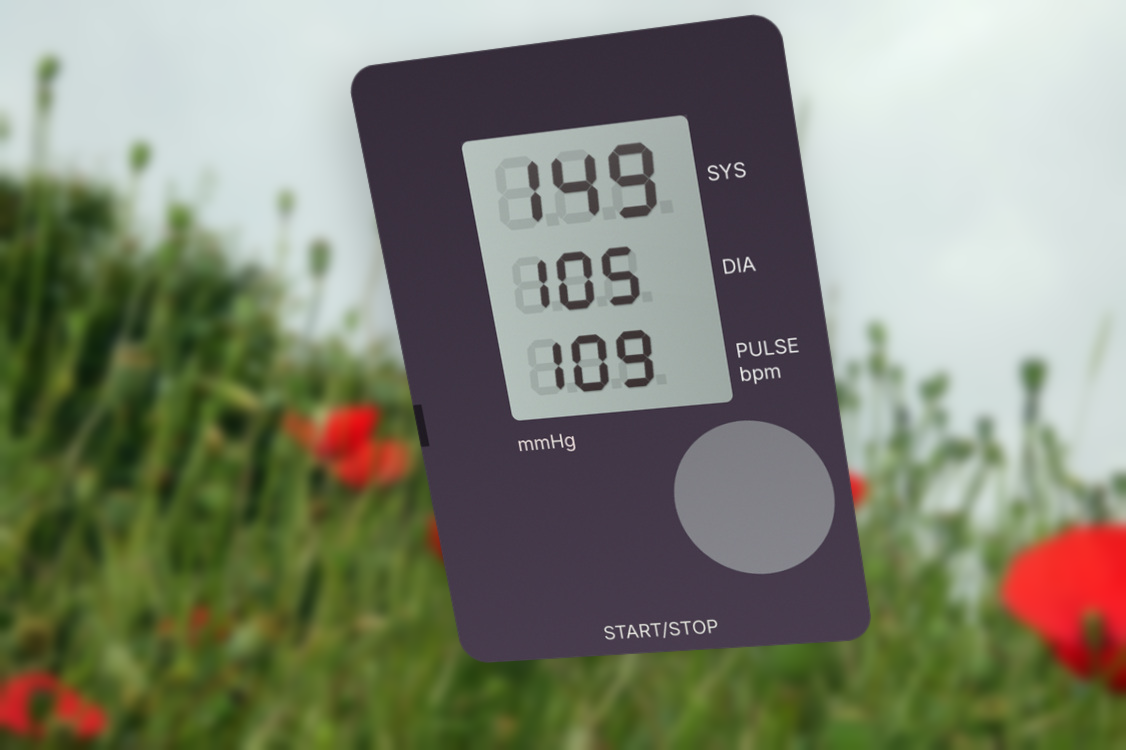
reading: 109 bpm
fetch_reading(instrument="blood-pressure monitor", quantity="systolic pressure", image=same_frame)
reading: 149 mmHg
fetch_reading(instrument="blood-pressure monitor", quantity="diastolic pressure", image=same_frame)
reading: 105 mmHg
